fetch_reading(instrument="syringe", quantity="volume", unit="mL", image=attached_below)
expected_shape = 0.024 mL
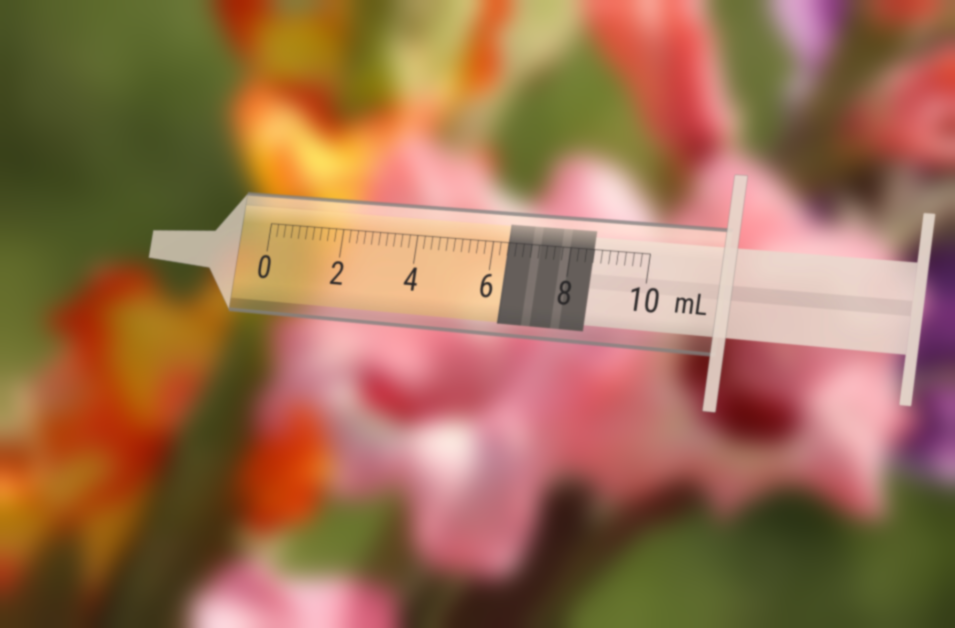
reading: 6.4 mL
